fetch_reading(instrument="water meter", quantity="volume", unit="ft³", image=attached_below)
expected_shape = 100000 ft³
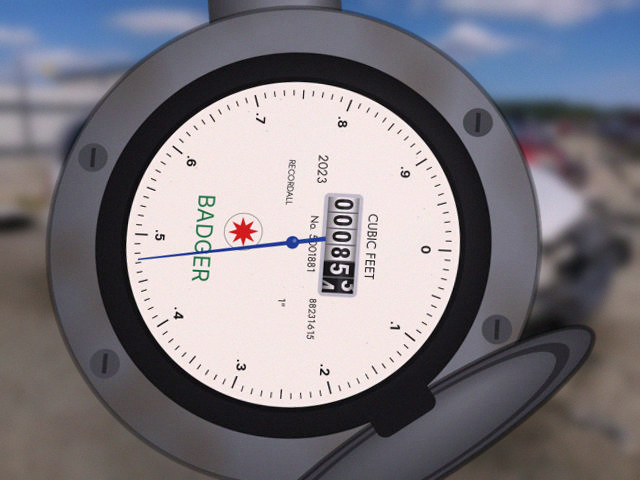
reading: 853.47 ft³
